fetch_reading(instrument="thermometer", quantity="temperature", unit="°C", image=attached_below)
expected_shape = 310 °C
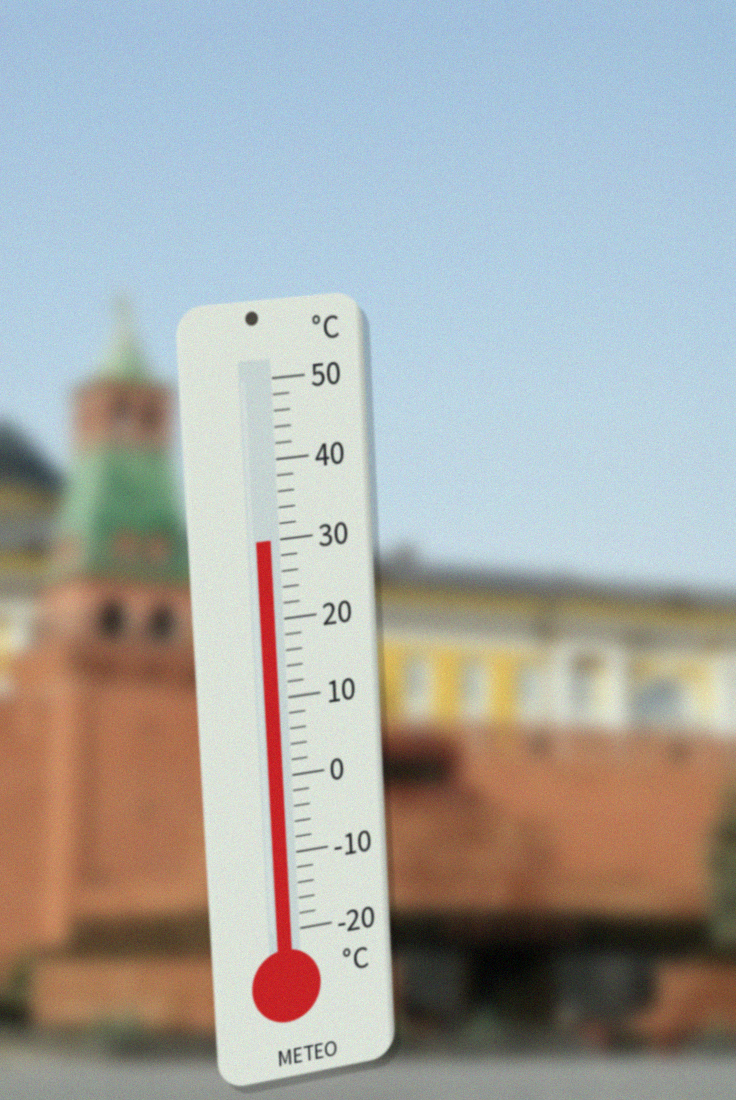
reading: 30 °C
